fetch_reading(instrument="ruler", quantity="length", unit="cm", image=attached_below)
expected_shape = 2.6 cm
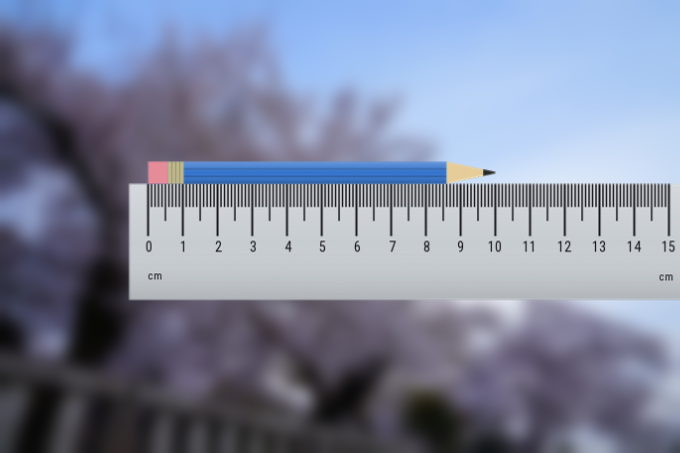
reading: 10 cm
